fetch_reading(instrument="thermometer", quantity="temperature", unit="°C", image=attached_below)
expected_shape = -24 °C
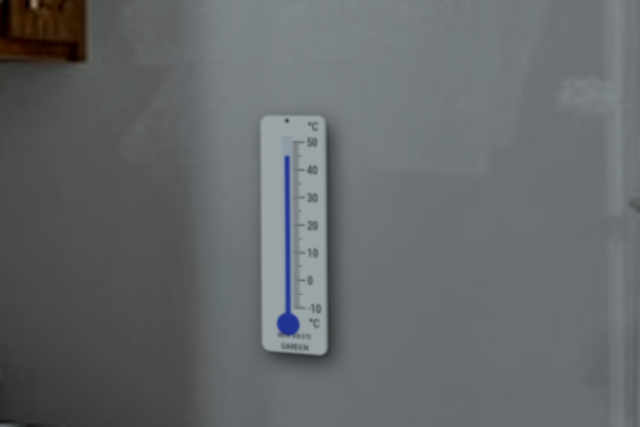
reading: 45 °C
